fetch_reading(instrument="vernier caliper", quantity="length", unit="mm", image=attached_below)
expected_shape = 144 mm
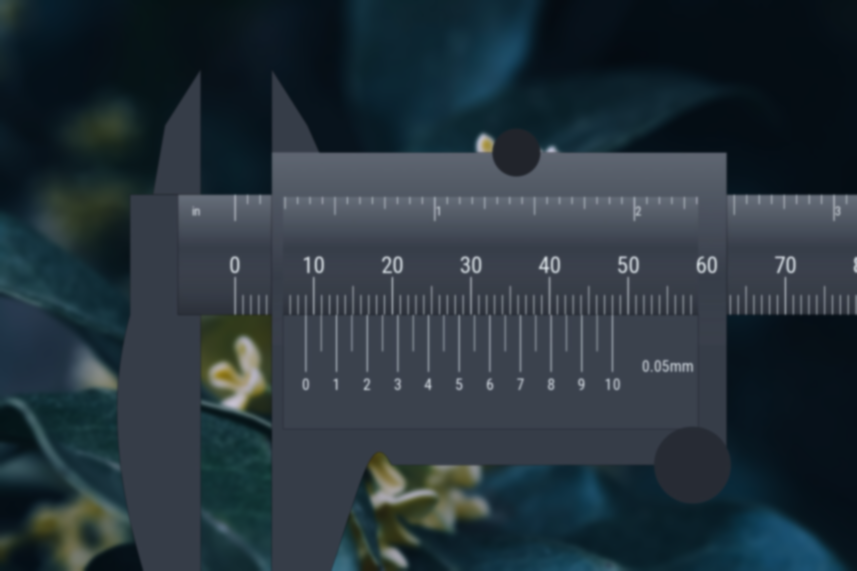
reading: 9.0 mm
